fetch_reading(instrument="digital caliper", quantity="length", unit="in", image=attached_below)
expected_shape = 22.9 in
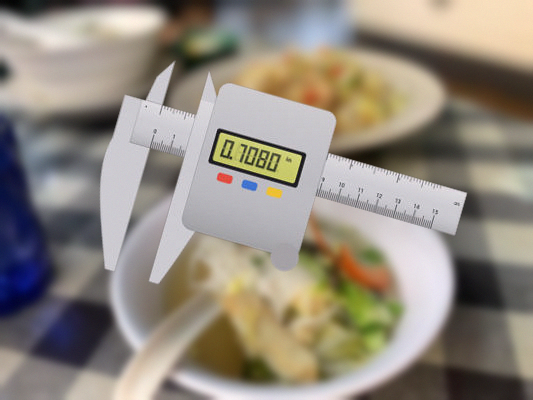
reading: 0.7080 in
